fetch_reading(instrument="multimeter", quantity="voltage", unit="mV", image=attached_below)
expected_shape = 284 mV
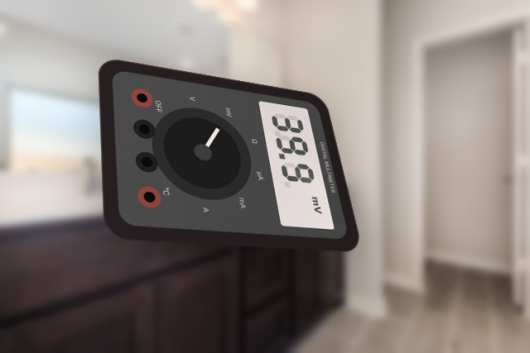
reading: 39.9 mV
